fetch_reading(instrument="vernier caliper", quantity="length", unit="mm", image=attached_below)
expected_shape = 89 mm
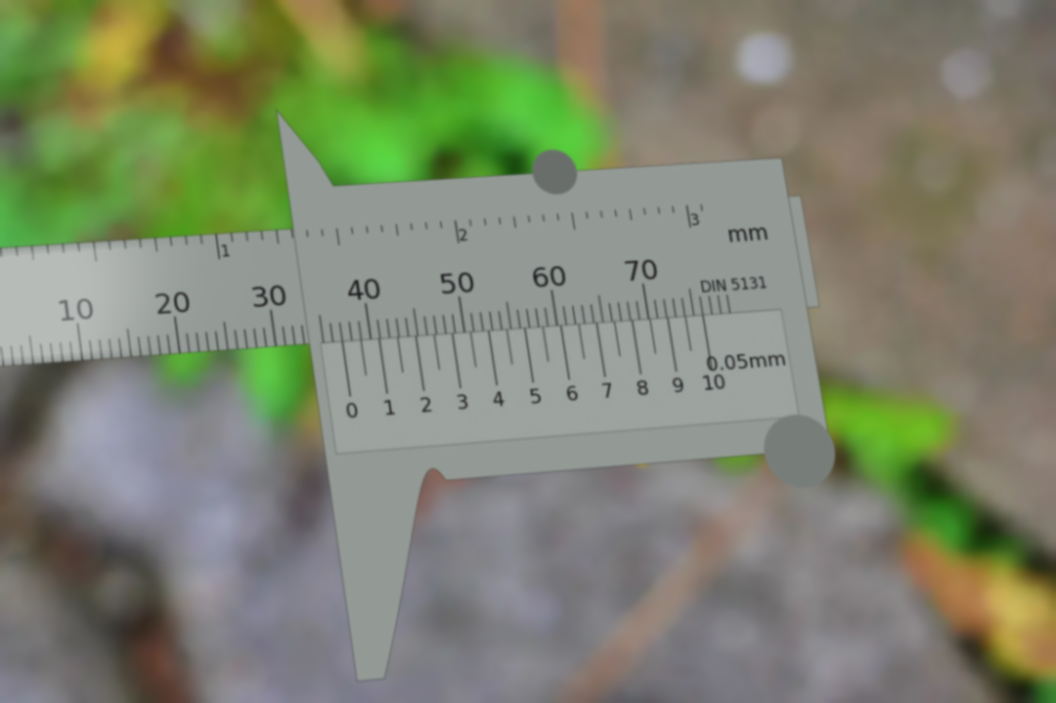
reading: 37.0 mm
